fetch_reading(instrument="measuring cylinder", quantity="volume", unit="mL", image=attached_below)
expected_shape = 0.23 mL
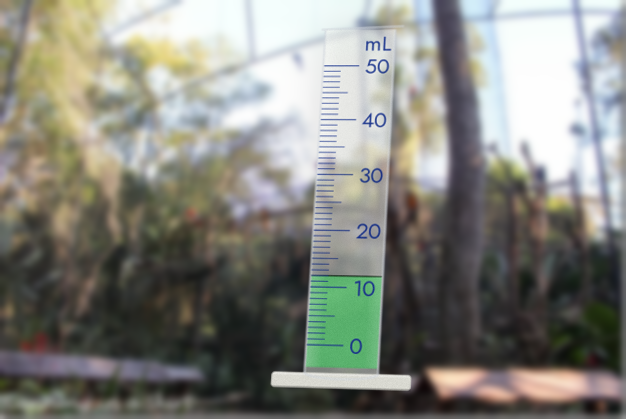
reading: 12 mL
